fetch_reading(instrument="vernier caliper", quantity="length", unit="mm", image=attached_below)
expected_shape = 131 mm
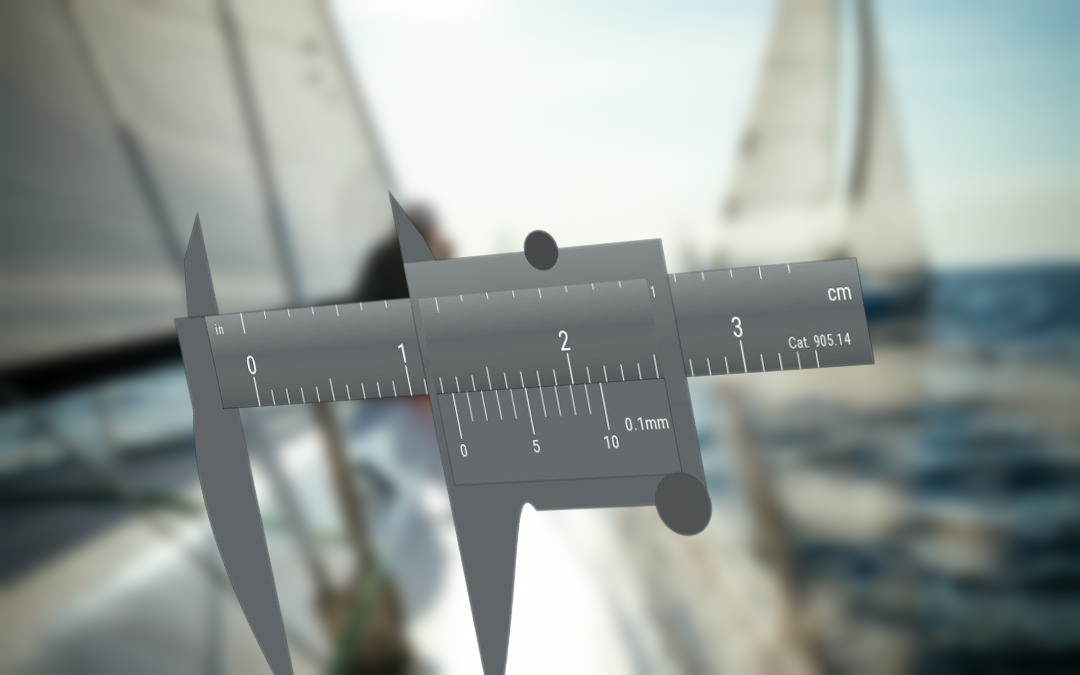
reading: 12.6 mm
